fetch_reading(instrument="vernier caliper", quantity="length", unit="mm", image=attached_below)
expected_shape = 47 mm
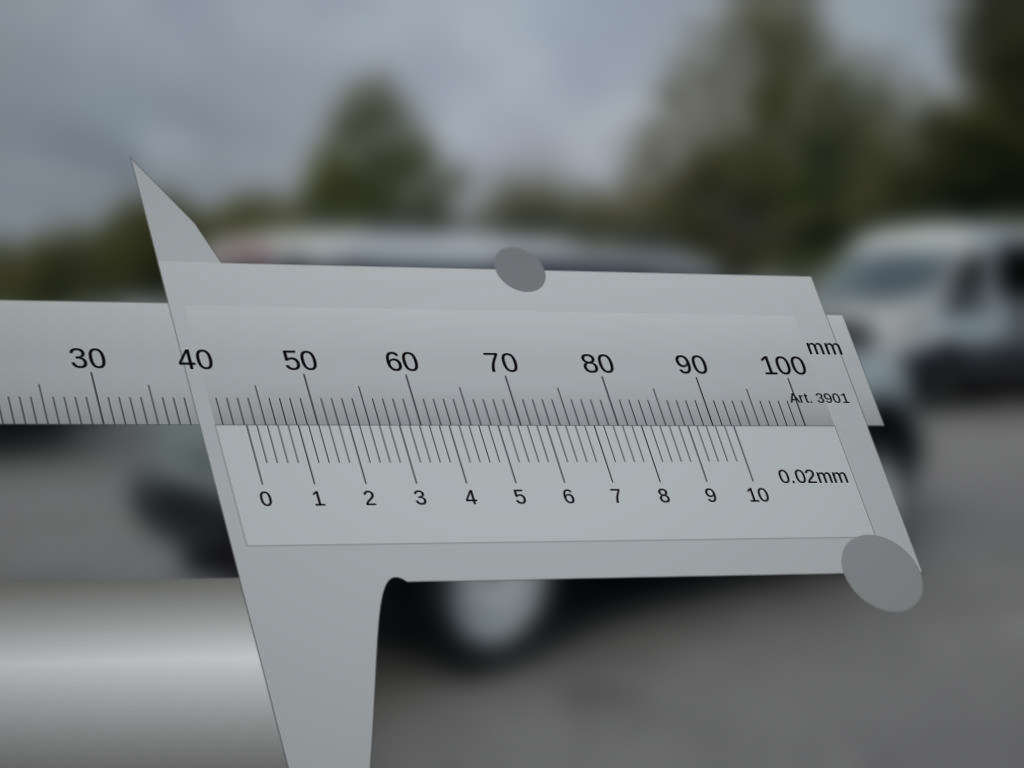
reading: 43.2 mm
